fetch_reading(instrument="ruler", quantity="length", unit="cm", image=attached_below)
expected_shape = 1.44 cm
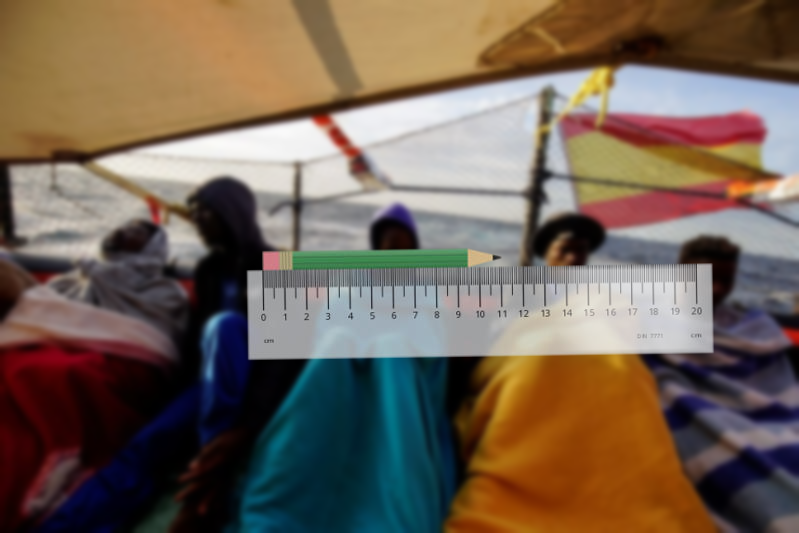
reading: 11 cm
